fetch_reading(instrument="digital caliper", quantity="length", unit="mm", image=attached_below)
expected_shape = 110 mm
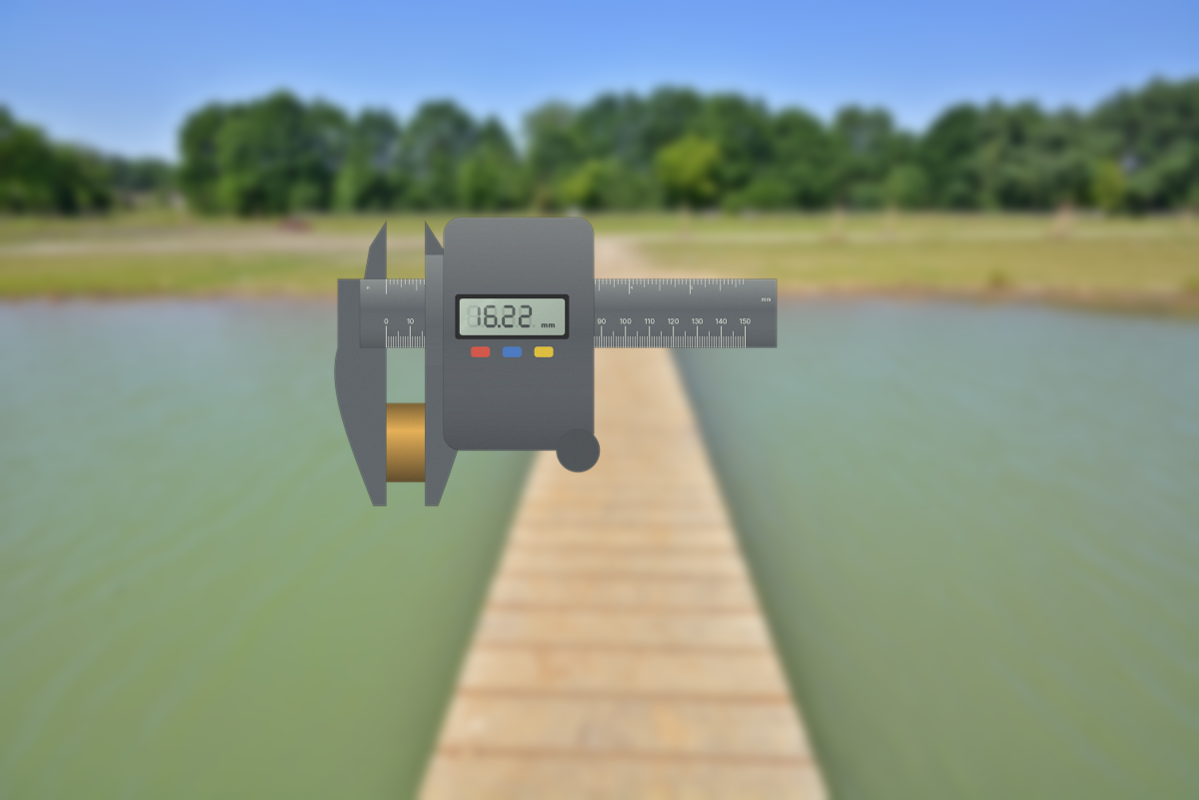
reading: 16.22 mm
